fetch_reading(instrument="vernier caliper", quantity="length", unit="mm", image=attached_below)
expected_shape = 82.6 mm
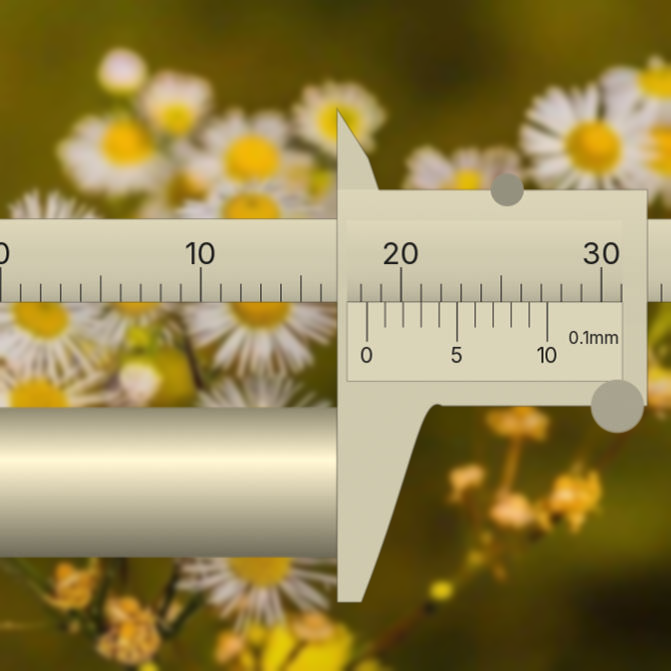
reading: 18.3 mm
